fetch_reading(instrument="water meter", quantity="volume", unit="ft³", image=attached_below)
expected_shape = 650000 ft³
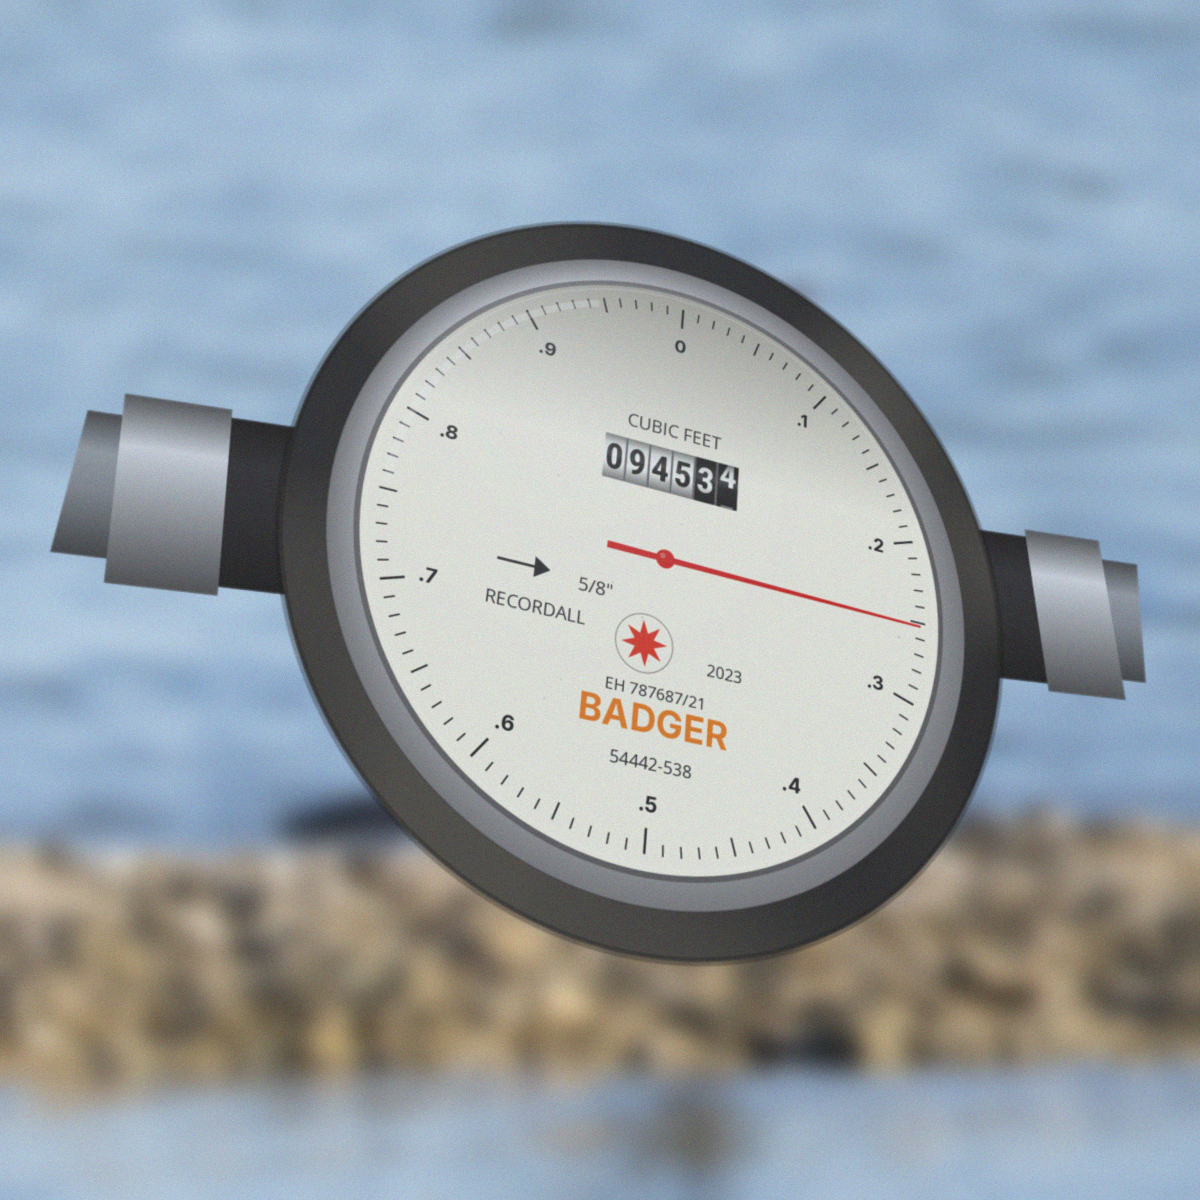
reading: 94534.25 ft³
